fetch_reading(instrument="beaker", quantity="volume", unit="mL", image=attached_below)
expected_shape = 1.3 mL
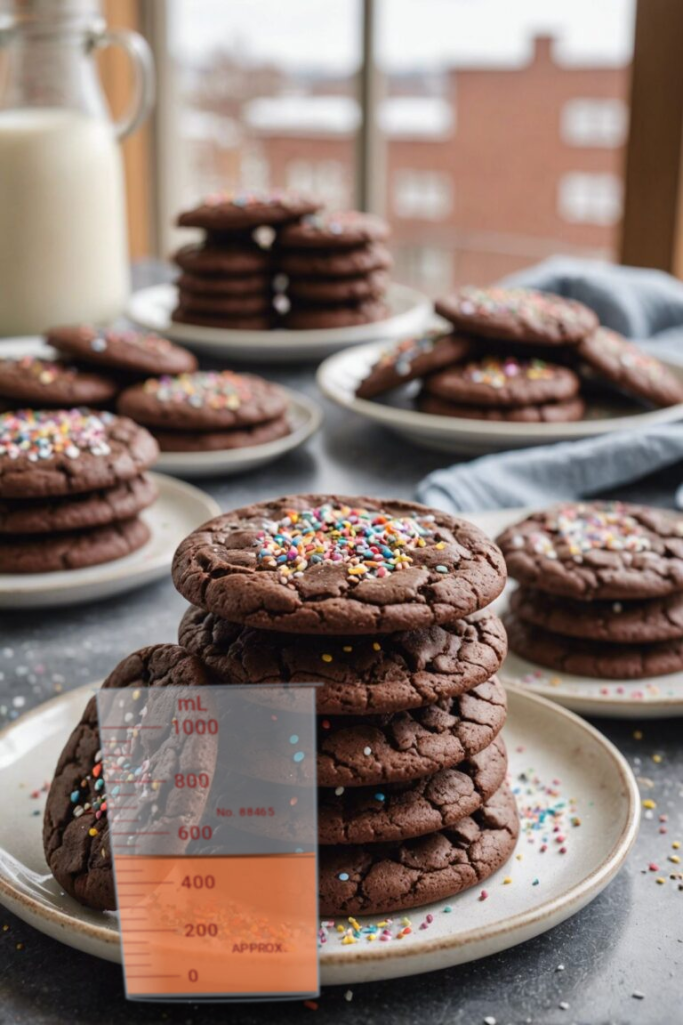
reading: 500 mL
